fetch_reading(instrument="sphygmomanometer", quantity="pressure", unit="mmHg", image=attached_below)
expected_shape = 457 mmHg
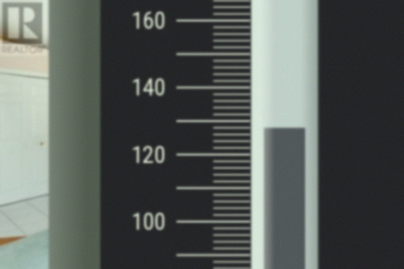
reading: 128 mmHg
